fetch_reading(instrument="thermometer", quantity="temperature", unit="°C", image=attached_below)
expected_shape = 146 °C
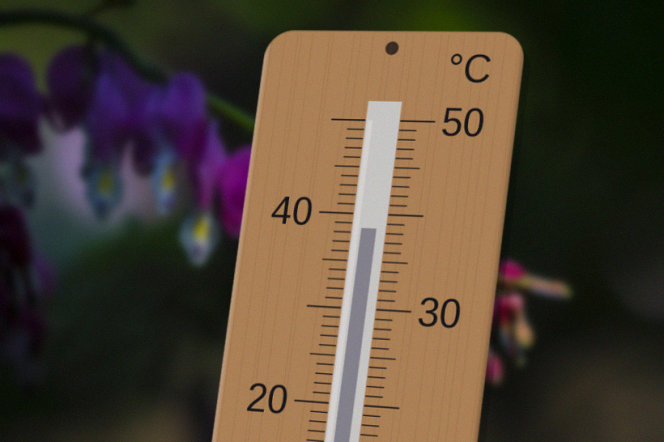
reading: 38.5 °C
